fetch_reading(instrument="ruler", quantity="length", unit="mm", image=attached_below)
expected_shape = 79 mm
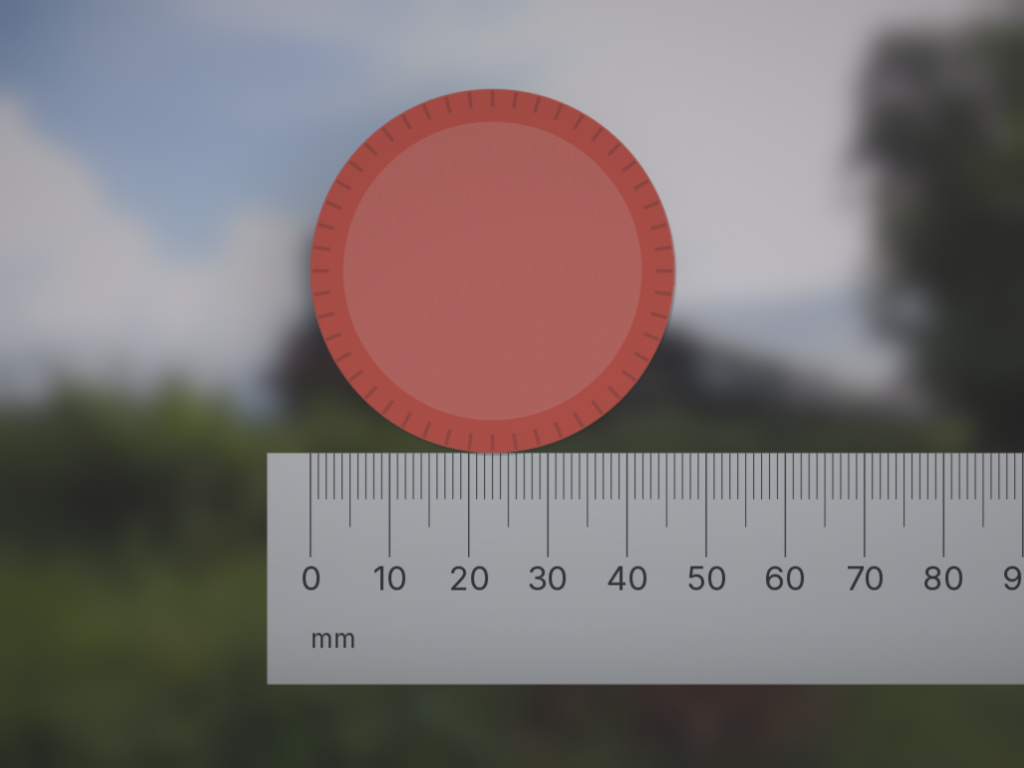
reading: 46 mm
